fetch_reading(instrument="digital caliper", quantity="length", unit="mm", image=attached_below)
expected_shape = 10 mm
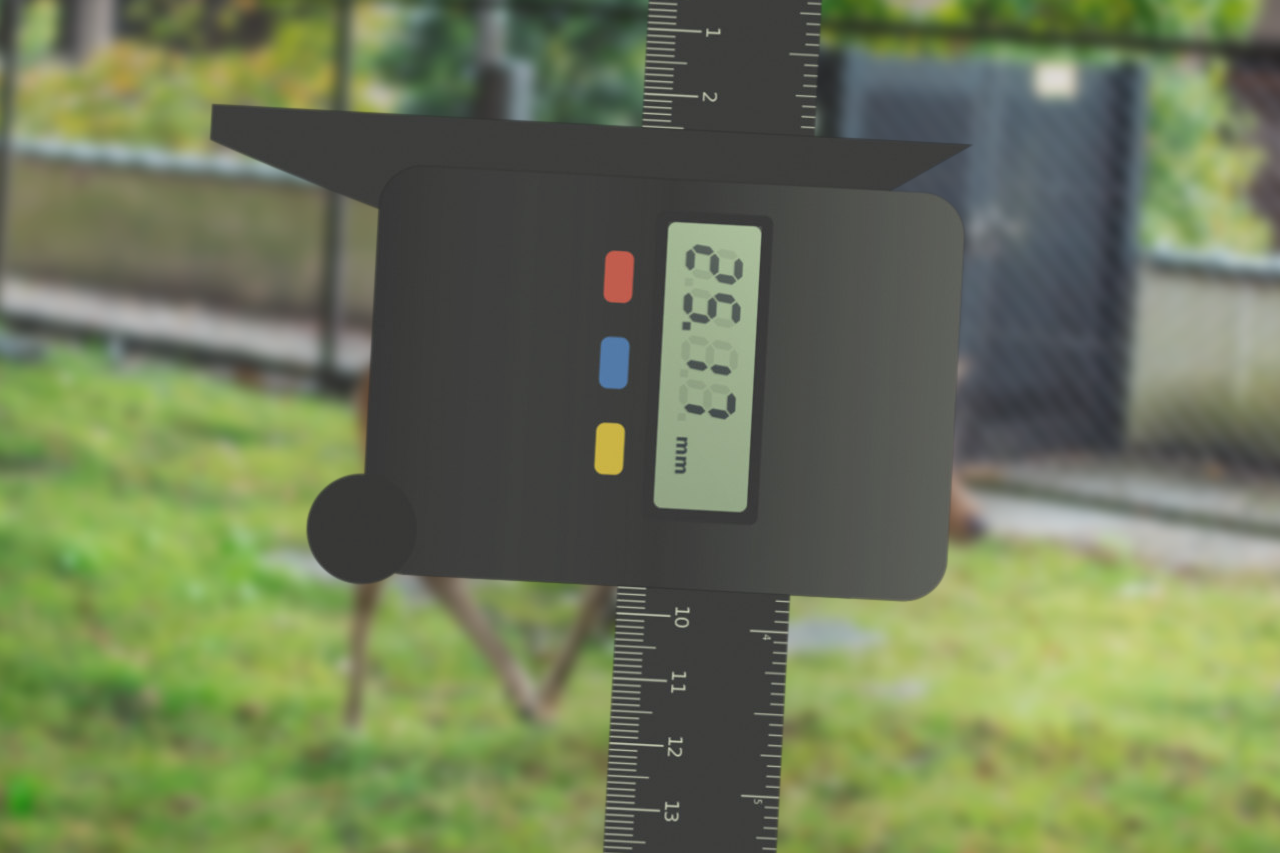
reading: 25.17 mm
